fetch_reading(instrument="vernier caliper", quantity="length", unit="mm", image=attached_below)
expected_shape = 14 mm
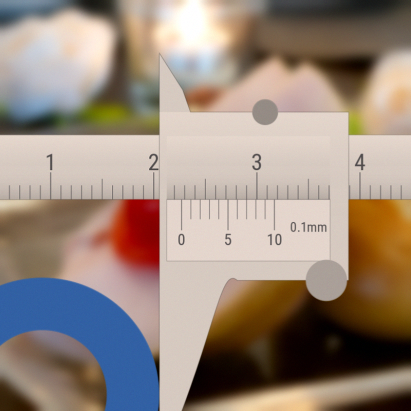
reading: 22.7 mm
